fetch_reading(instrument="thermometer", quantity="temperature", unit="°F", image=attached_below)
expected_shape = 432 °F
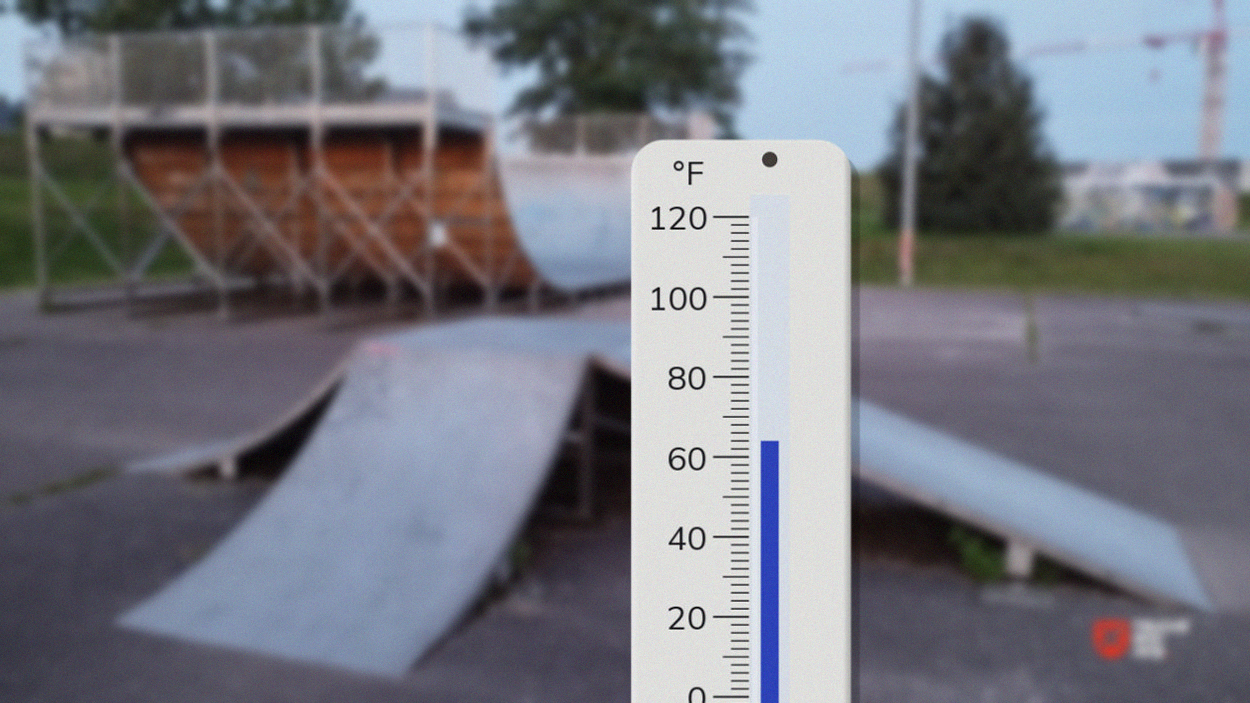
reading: 64 °F
